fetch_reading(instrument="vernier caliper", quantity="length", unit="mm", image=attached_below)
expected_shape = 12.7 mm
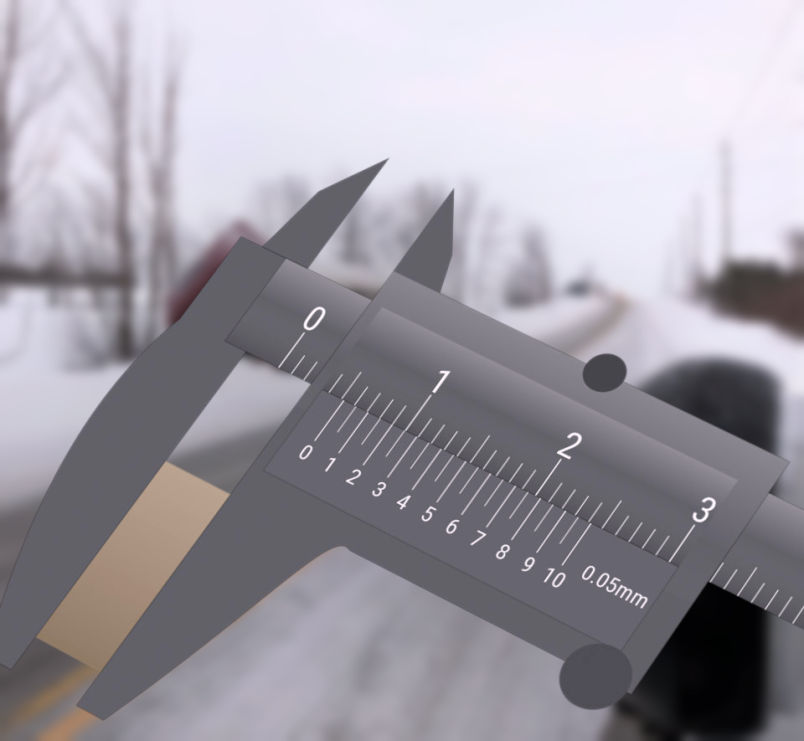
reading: 5.2 mm
